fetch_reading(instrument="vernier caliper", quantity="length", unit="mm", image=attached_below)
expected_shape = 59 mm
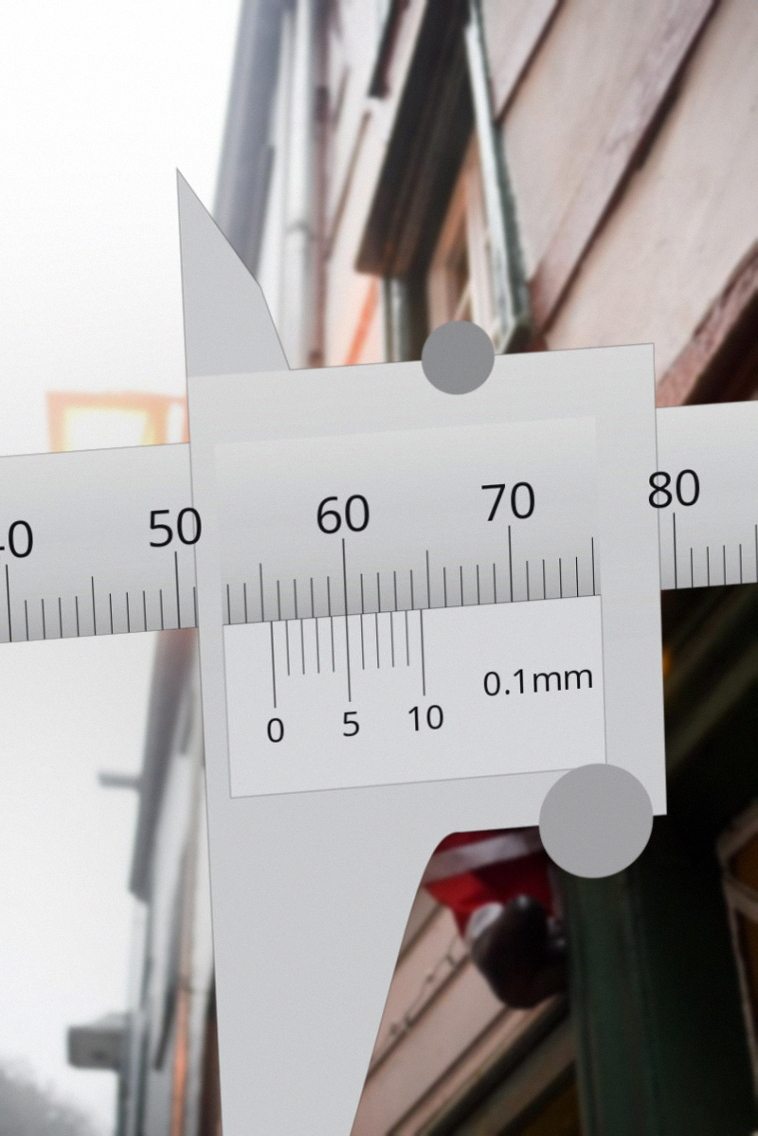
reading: 55.5 mm
